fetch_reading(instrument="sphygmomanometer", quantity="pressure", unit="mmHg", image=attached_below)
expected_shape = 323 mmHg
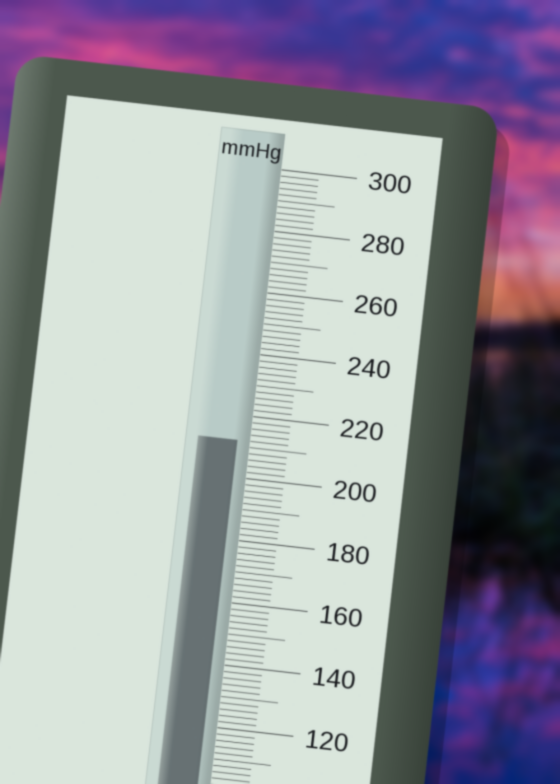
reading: 212 mmHg
